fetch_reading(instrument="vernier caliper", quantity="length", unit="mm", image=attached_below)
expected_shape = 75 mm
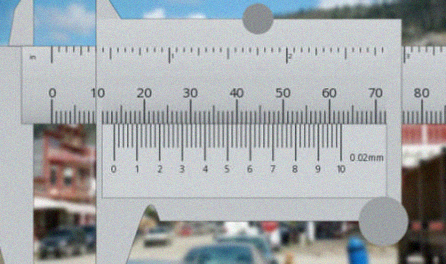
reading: 13.5 mm
